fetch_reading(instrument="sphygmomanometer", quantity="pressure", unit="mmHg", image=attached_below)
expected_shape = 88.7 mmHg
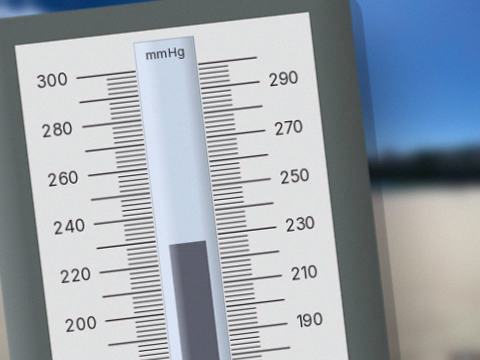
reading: 228 mmHg
